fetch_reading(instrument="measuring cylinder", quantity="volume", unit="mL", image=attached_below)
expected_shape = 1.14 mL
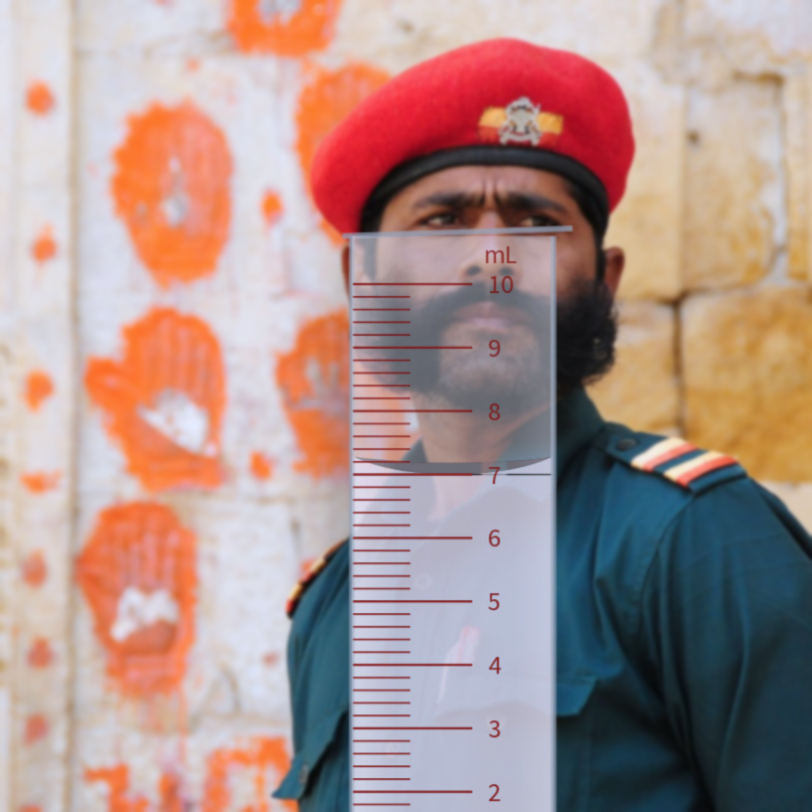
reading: 7 mL
